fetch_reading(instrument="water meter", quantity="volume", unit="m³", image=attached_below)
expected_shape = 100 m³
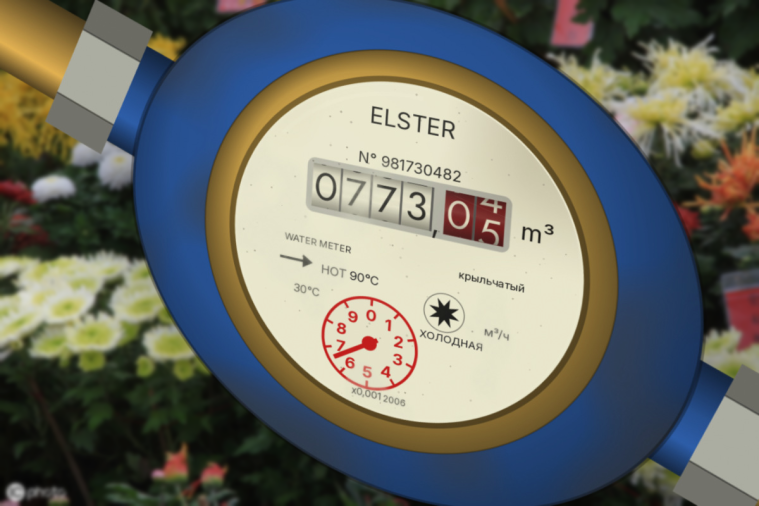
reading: 773.046 m³
